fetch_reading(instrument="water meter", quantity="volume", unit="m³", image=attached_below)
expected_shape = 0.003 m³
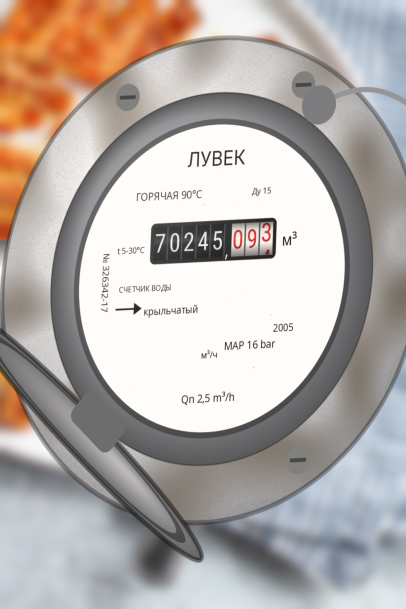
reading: 70245.093 m³
